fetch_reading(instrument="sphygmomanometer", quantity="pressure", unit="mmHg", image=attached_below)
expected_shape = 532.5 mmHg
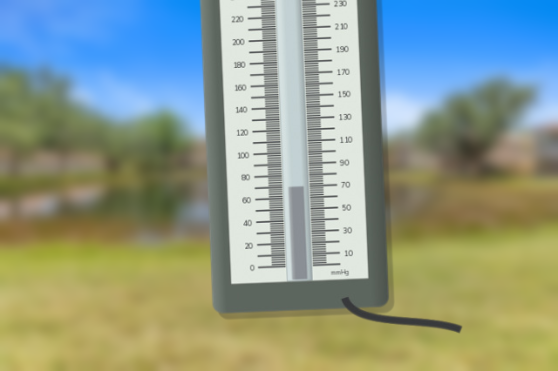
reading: 70 mmHg
